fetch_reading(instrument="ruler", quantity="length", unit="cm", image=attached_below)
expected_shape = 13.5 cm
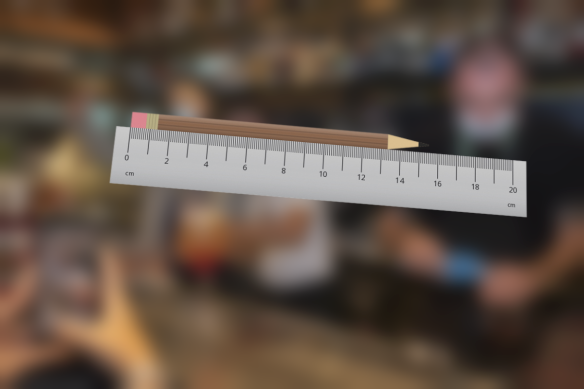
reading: 15.5 cm
